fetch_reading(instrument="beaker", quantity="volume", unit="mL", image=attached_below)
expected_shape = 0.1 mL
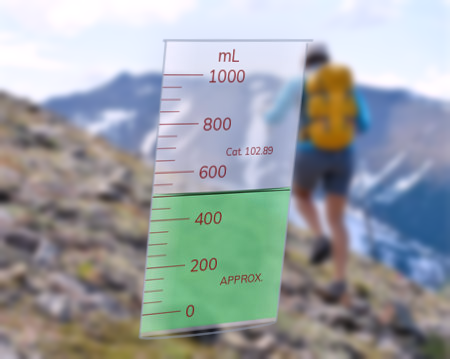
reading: 500 mL
